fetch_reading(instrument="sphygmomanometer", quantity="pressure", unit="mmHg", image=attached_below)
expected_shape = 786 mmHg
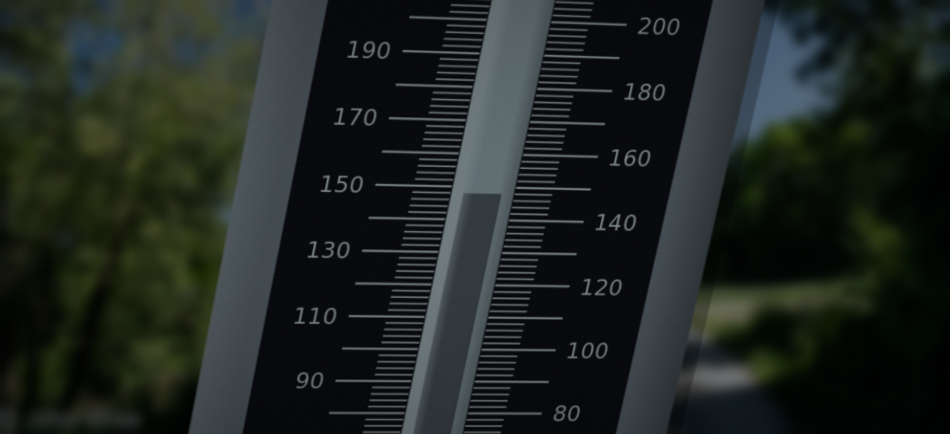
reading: 148 mmHg
